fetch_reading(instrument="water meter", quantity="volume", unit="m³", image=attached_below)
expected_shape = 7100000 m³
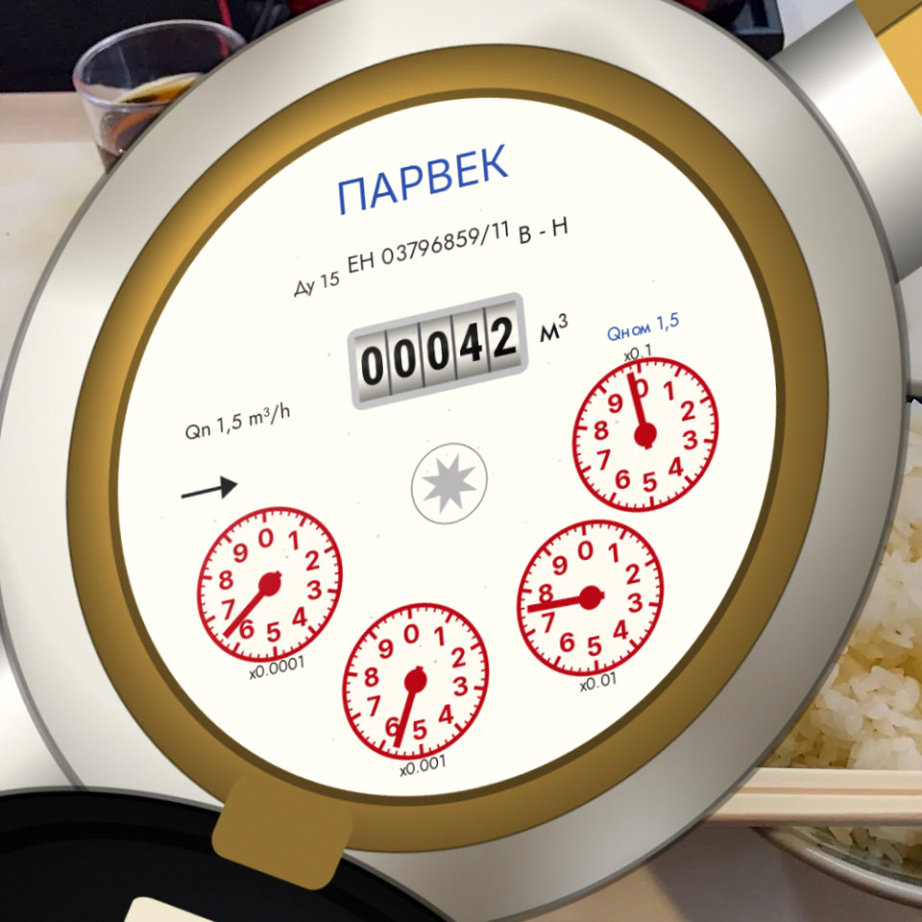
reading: 41.9756 m³
